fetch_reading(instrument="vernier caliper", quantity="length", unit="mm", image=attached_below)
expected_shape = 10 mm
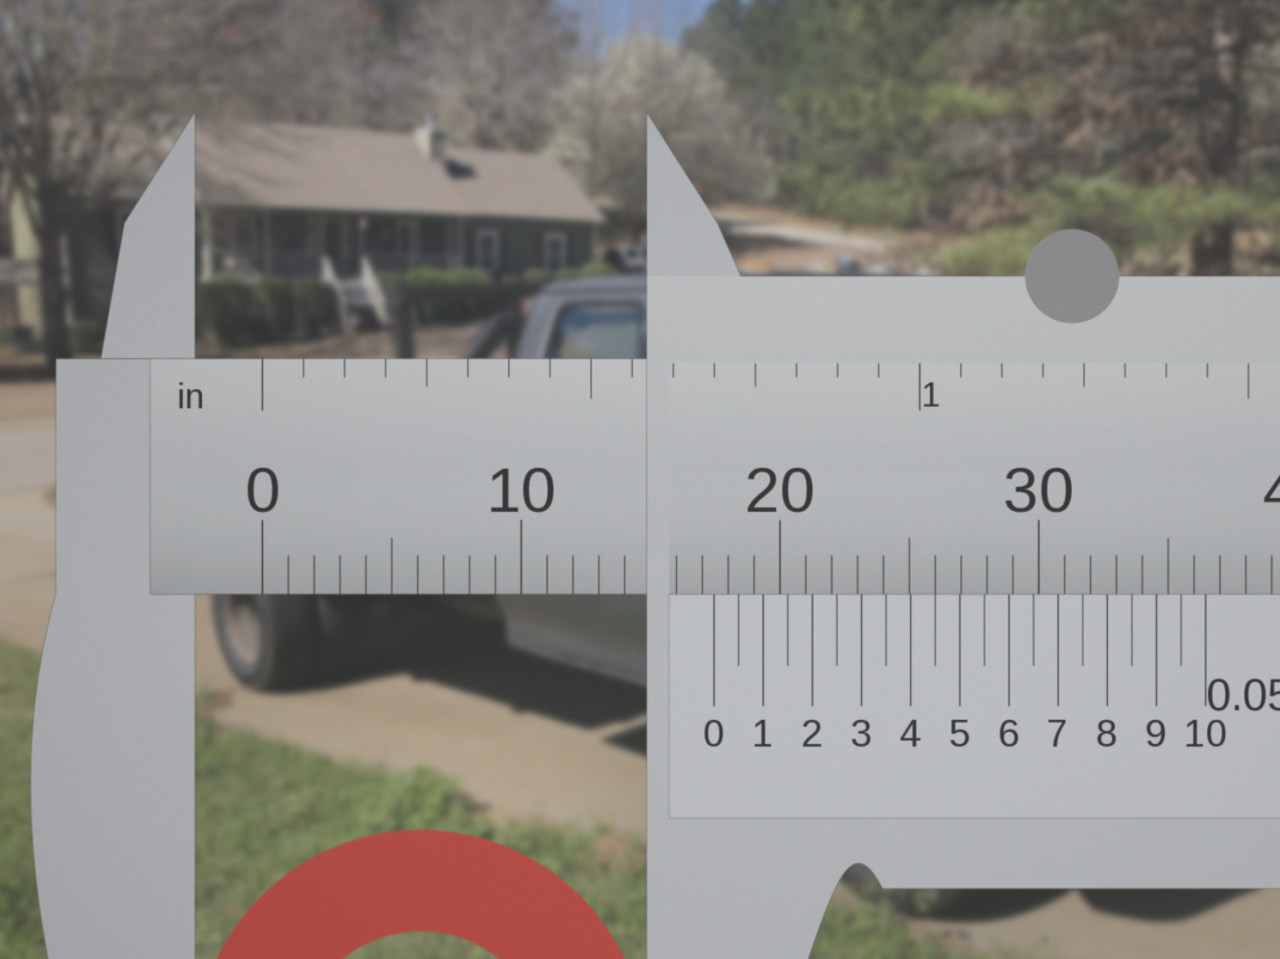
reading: 17.45 mm
